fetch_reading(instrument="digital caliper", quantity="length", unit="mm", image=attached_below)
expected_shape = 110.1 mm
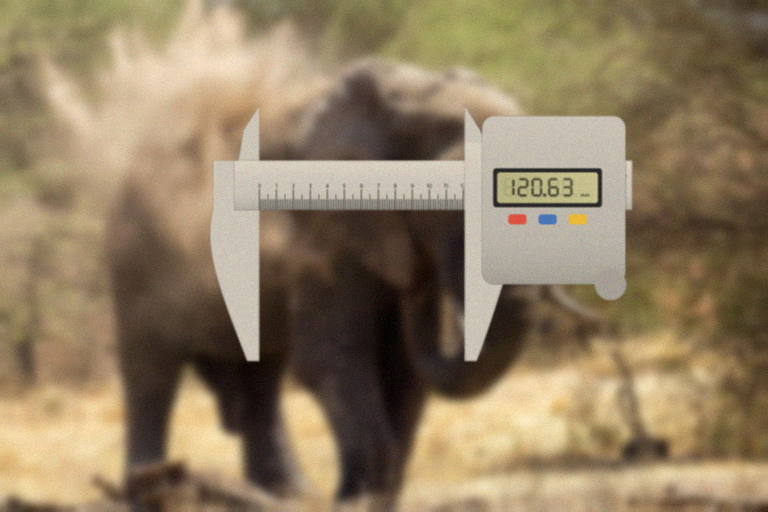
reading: 120.63 mm
